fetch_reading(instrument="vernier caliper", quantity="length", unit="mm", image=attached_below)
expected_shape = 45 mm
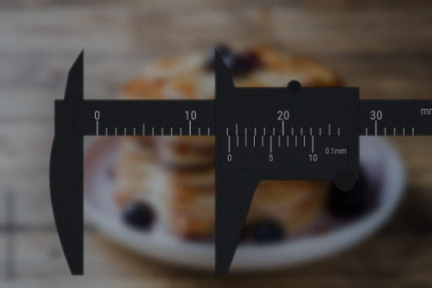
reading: 14.2 mm
